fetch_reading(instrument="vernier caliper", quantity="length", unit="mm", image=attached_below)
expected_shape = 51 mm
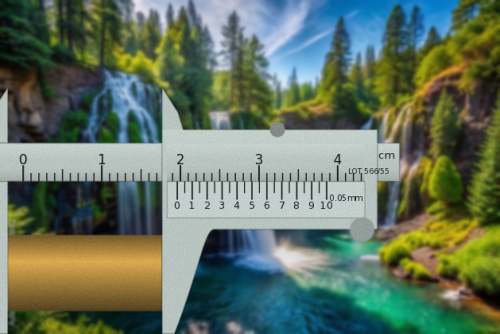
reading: 19.6 mm
